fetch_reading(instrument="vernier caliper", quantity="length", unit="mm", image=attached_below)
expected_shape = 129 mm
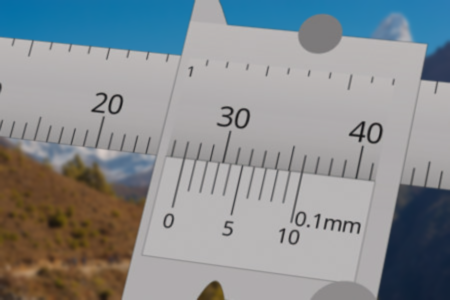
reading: 27.0 mm
